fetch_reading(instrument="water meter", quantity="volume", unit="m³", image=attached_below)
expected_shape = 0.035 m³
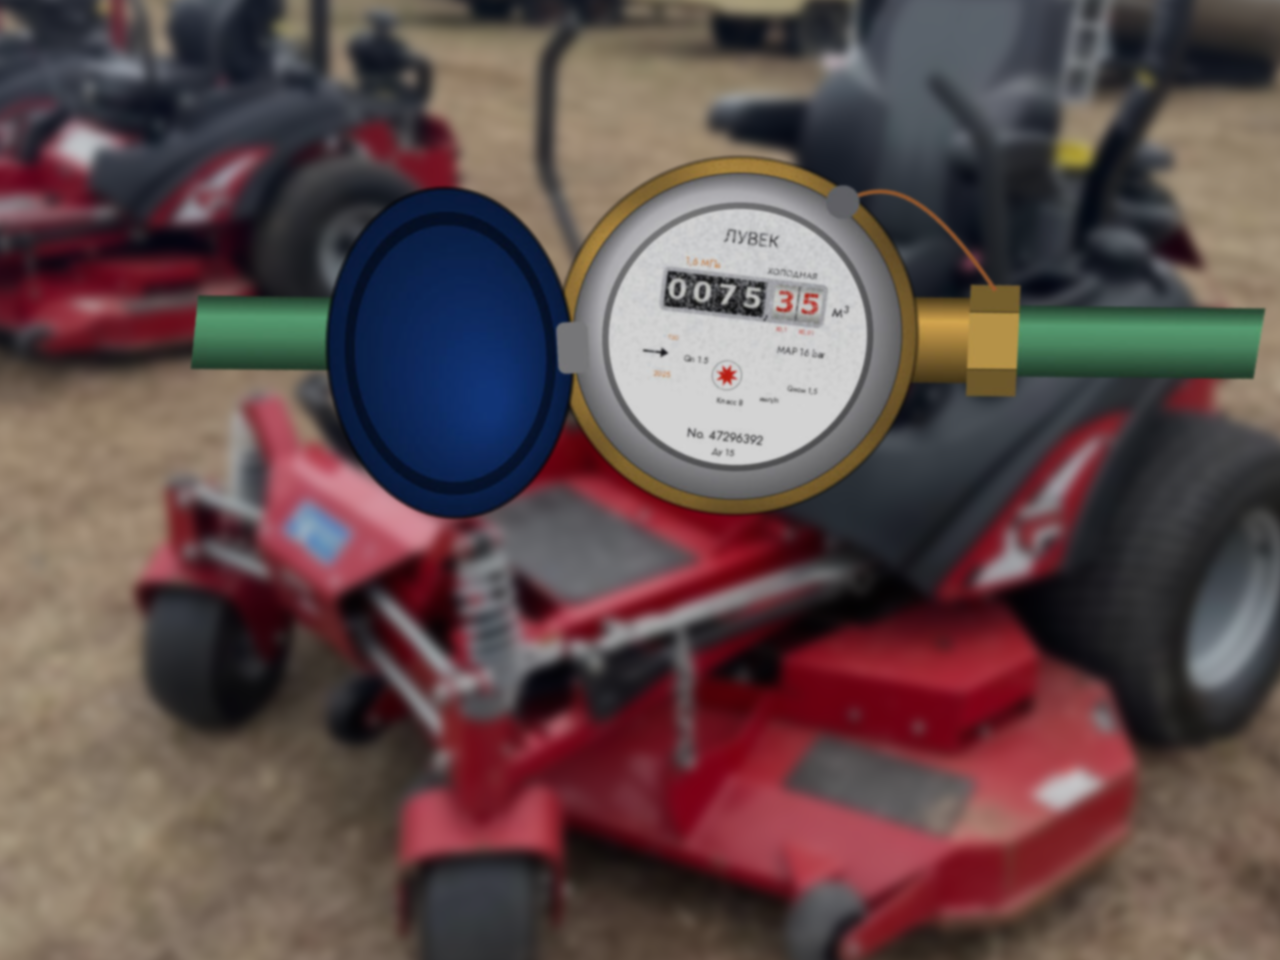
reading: 75.35 m³
